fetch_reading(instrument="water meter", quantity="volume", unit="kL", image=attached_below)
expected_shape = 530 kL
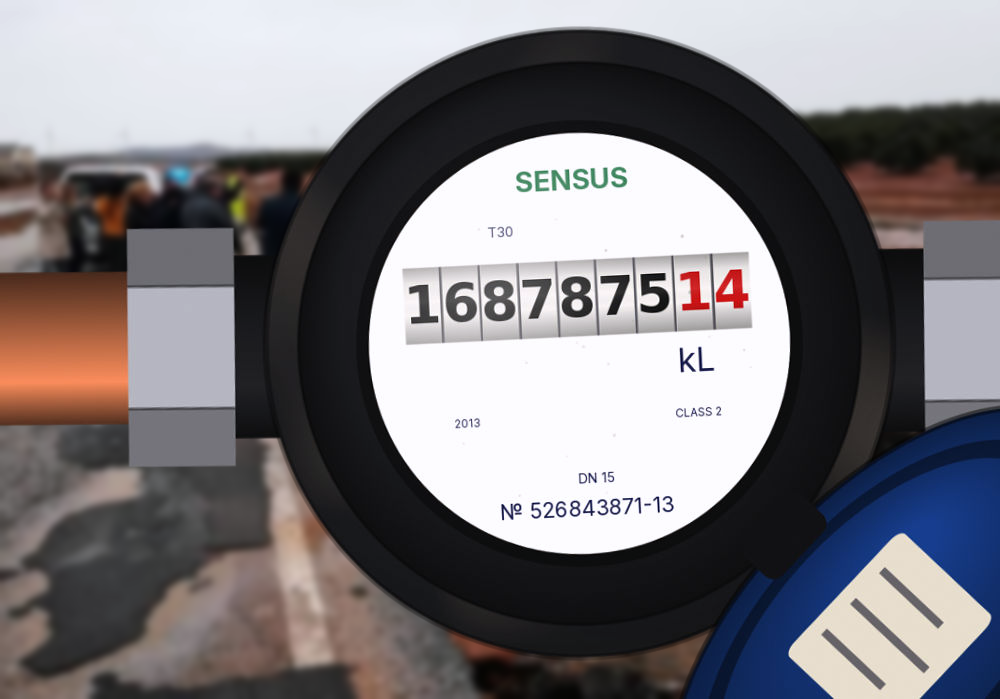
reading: 1687875.14 kL
